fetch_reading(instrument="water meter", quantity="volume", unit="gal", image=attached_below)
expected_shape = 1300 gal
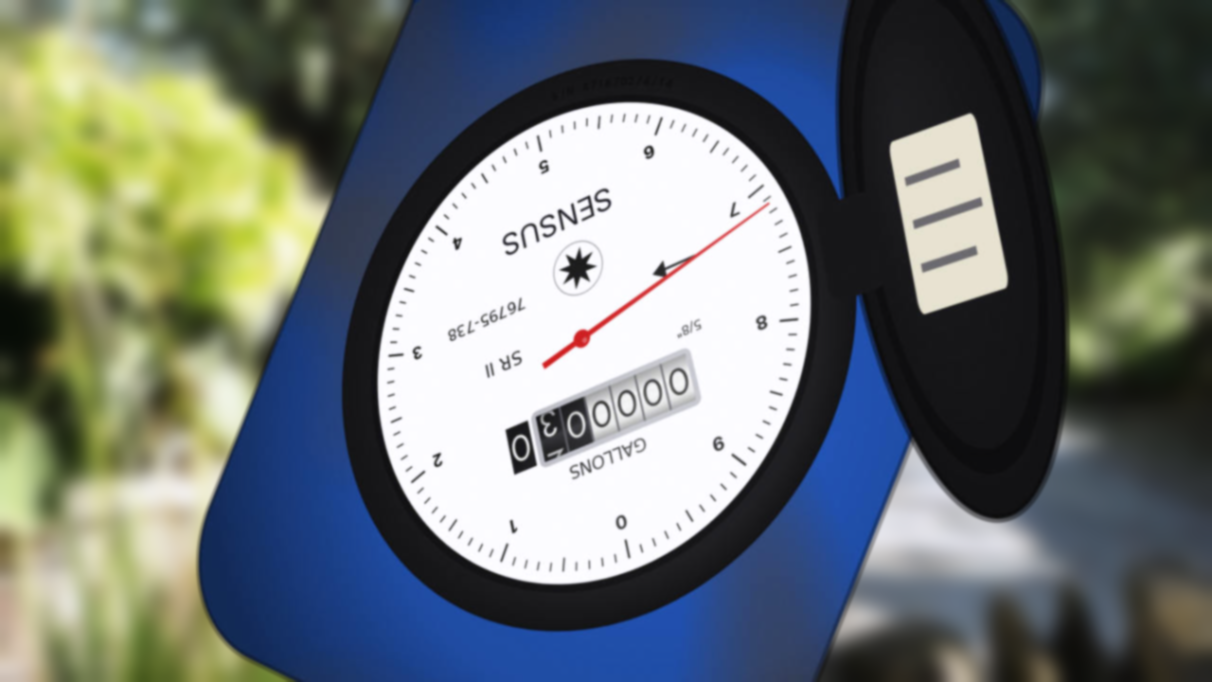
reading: 27.1 gal
